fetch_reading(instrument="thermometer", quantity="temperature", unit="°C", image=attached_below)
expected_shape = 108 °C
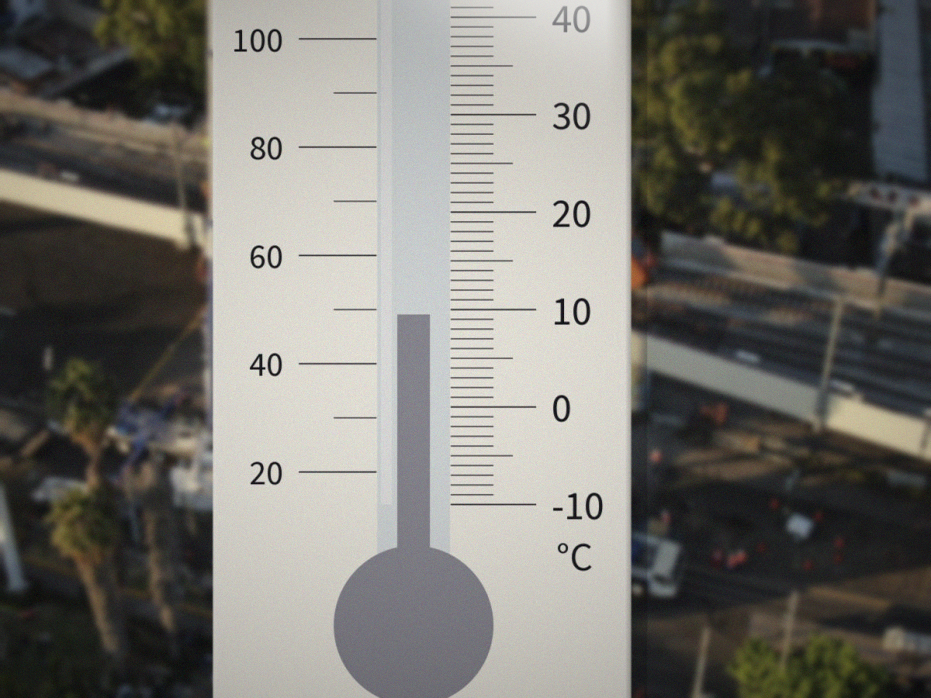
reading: 9.5 °C
